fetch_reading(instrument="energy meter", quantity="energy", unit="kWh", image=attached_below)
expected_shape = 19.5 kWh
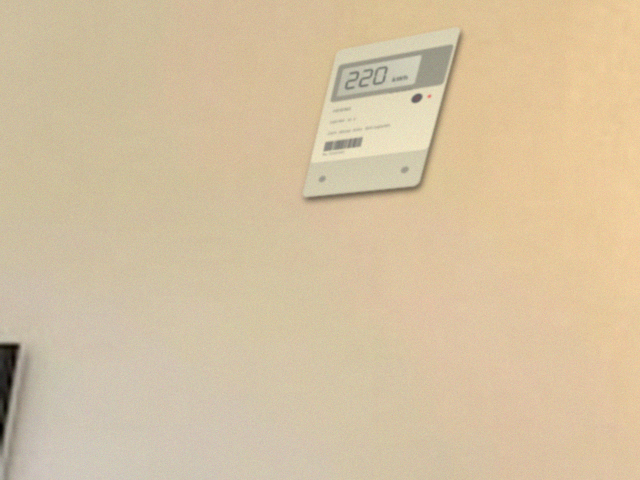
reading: 220 kWh
